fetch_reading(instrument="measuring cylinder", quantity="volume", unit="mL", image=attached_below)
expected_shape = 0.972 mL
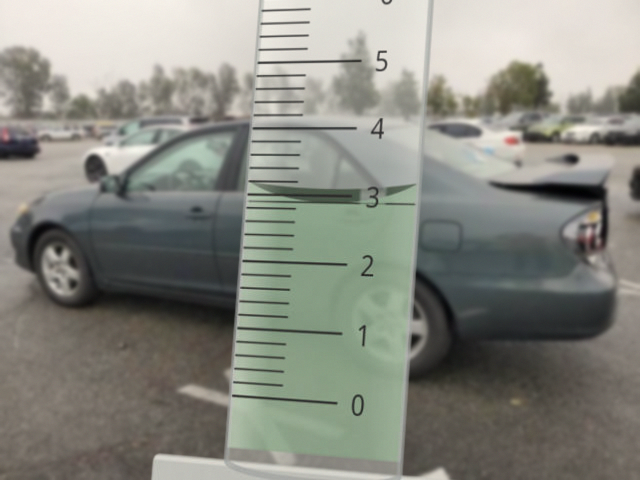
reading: 2.9 mL
